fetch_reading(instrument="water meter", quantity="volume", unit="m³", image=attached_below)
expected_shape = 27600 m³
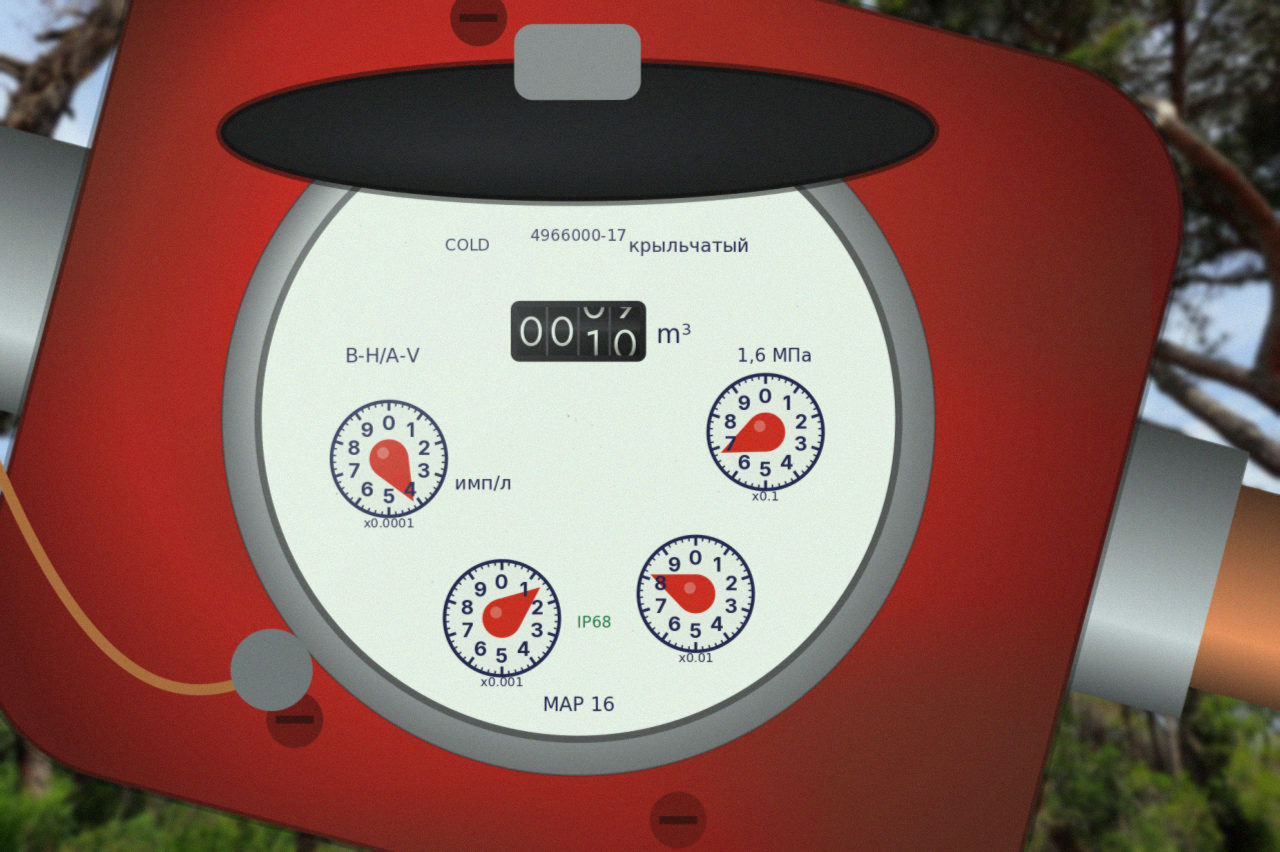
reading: 9.6814 m³
